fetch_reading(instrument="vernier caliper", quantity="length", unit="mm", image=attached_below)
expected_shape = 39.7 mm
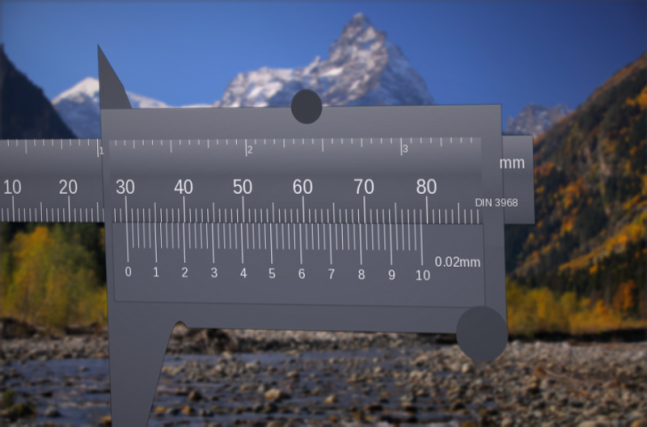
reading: 30.0 mm
